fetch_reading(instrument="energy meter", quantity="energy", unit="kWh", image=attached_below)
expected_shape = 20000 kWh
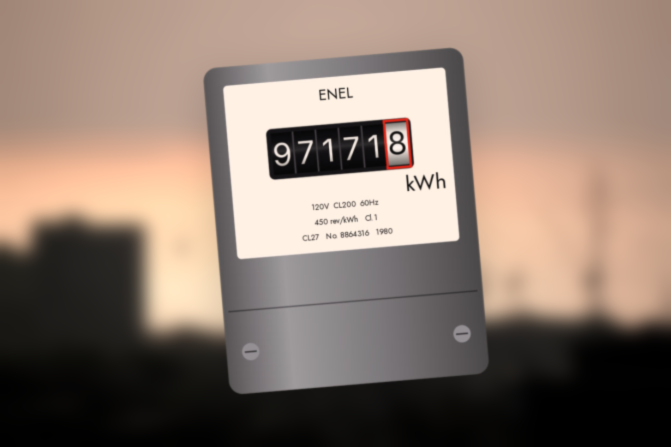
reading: 97171.8 kWh
